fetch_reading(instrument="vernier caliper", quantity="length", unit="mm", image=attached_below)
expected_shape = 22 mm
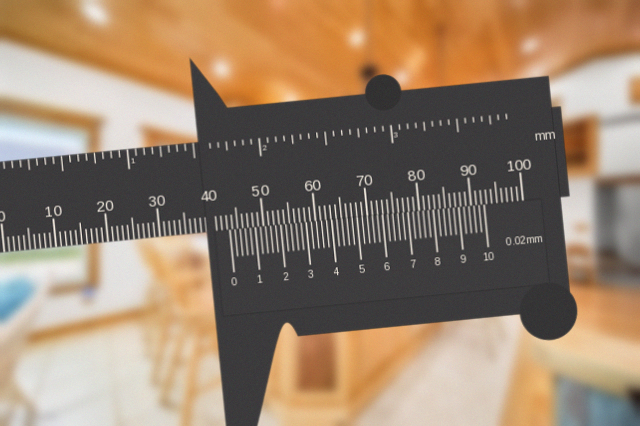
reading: 43.5 mm
